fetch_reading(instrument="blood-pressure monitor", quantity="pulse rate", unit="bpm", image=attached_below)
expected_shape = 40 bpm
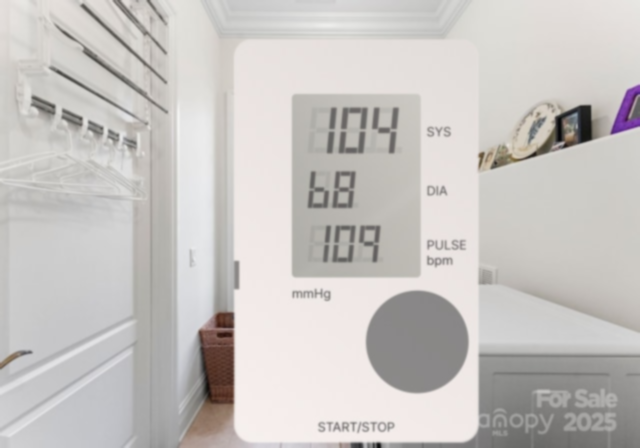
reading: 109 bpm
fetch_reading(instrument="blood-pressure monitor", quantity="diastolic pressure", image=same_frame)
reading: 68 mmHg
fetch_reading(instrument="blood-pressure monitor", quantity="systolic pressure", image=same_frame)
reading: 104 mmHg
